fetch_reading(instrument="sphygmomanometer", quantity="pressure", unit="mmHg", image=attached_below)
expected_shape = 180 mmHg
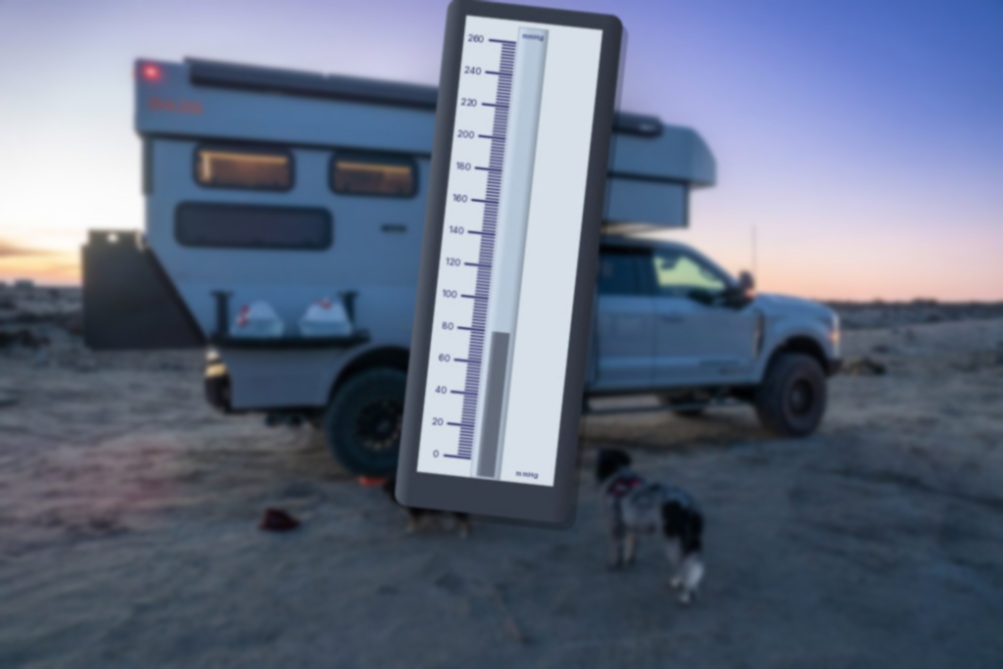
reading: 80 mmHg
